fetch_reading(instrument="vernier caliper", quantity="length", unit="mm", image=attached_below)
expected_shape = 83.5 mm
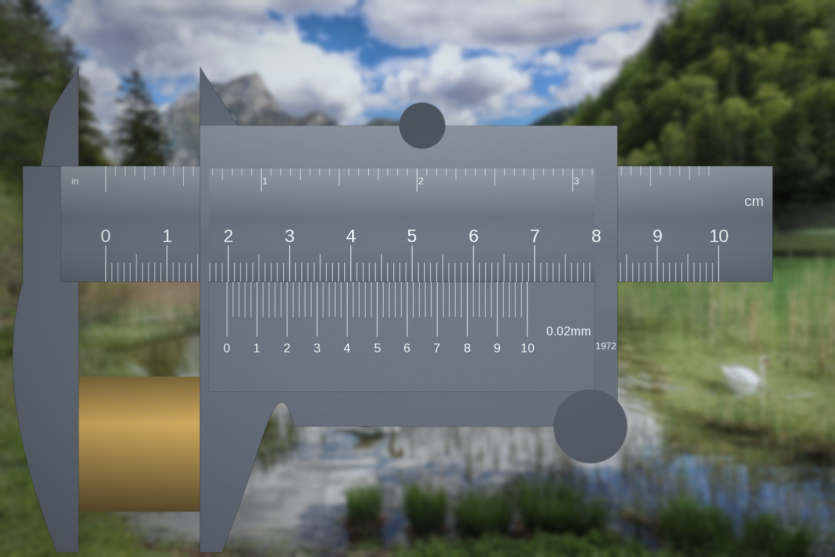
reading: 19.8 mm
